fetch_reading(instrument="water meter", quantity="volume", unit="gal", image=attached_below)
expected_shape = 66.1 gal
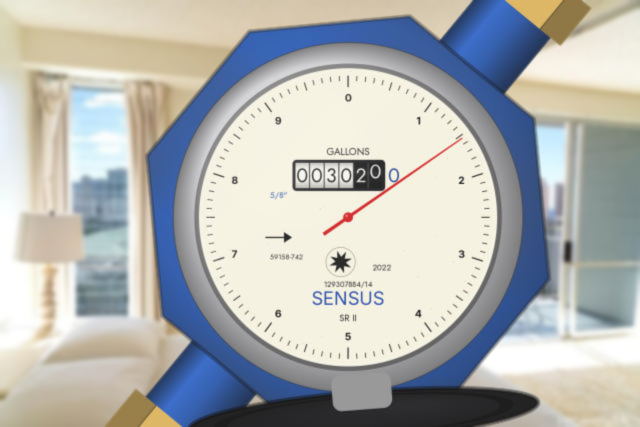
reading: 30201.5 gal
